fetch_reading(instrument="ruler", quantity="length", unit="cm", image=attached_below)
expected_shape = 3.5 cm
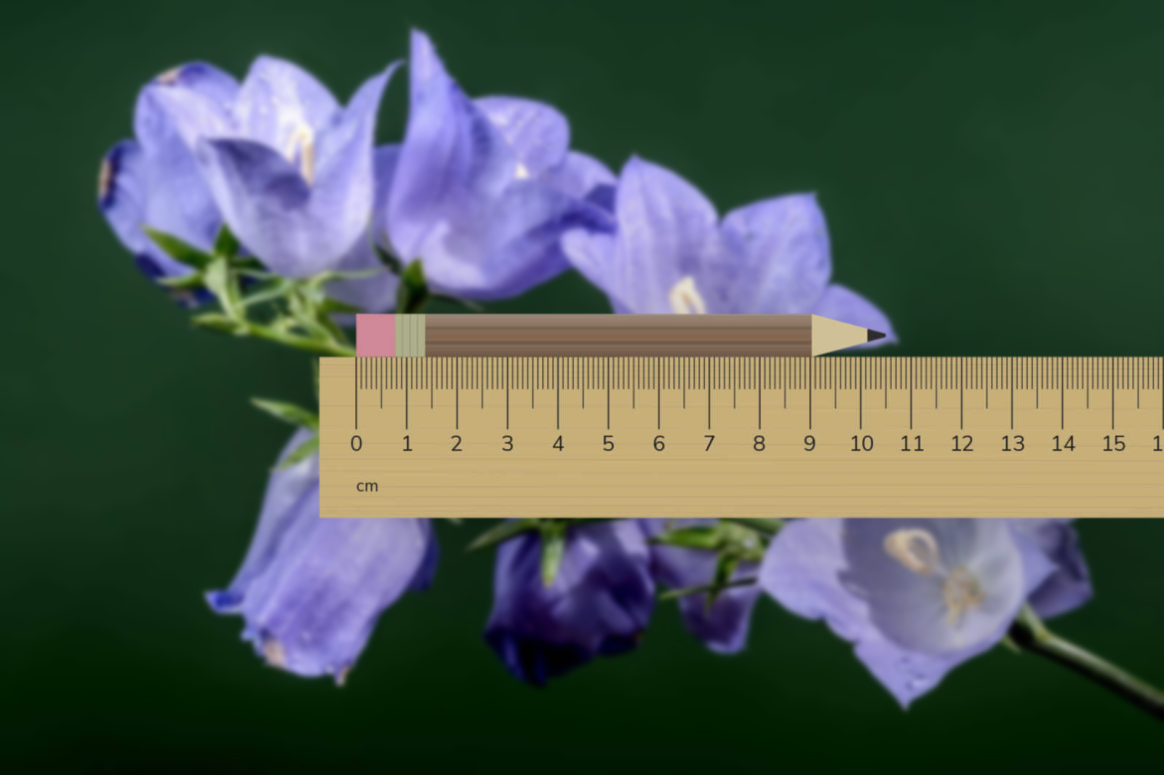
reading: 10.5 cm
